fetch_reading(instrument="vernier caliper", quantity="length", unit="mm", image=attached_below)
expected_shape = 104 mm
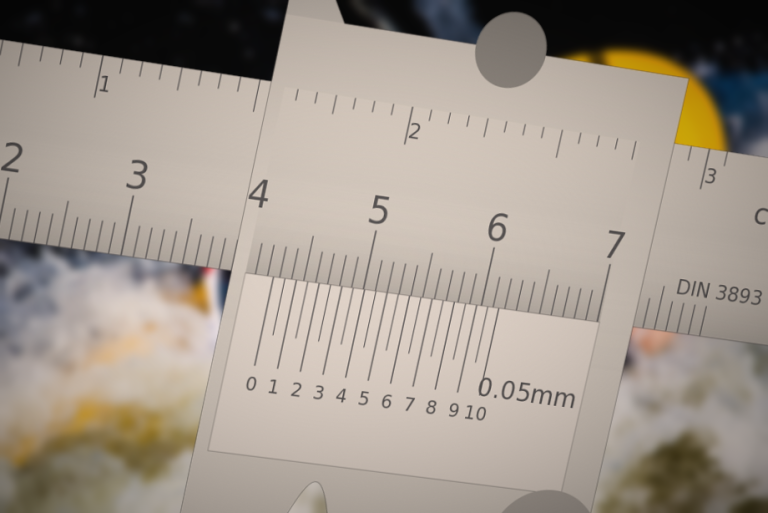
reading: 42.5 mm
